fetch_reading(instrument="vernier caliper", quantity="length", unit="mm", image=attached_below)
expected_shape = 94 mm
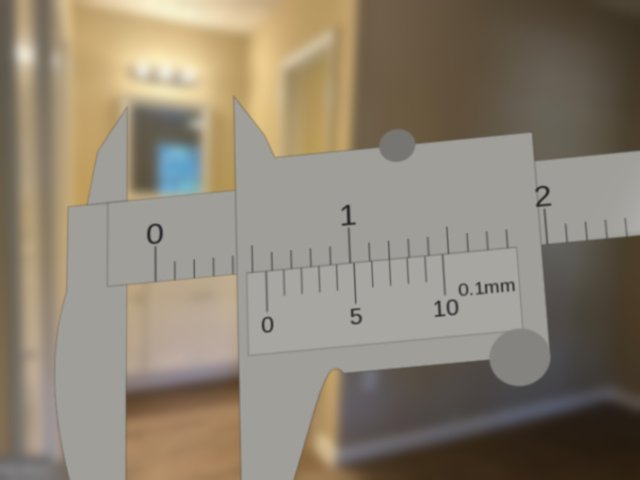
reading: 5.7 mm
